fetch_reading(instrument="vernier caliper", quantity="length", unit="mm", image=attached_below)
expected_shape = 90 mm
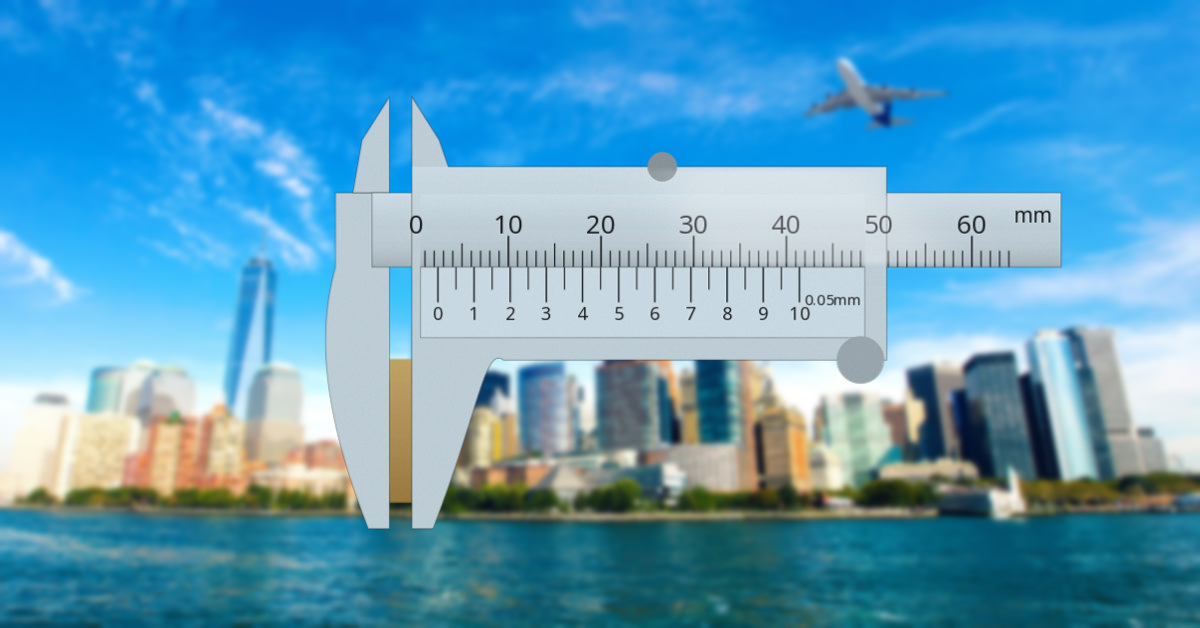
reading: 2.4 mm
